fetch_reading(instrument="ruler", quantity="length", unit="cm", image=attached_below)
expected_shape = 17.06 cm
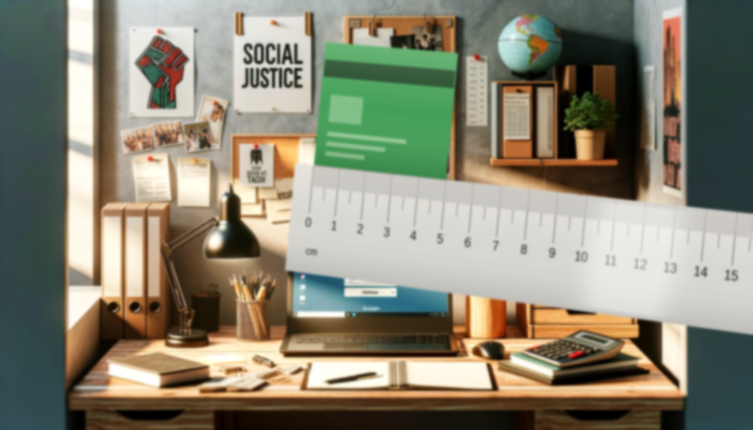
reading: 5 cm
